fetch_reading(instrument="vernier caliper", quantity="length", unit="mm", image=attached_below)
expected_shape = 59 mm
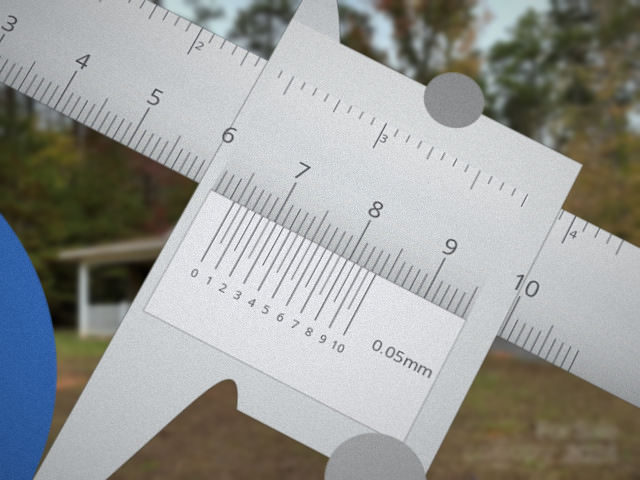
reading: 64.6 mm
